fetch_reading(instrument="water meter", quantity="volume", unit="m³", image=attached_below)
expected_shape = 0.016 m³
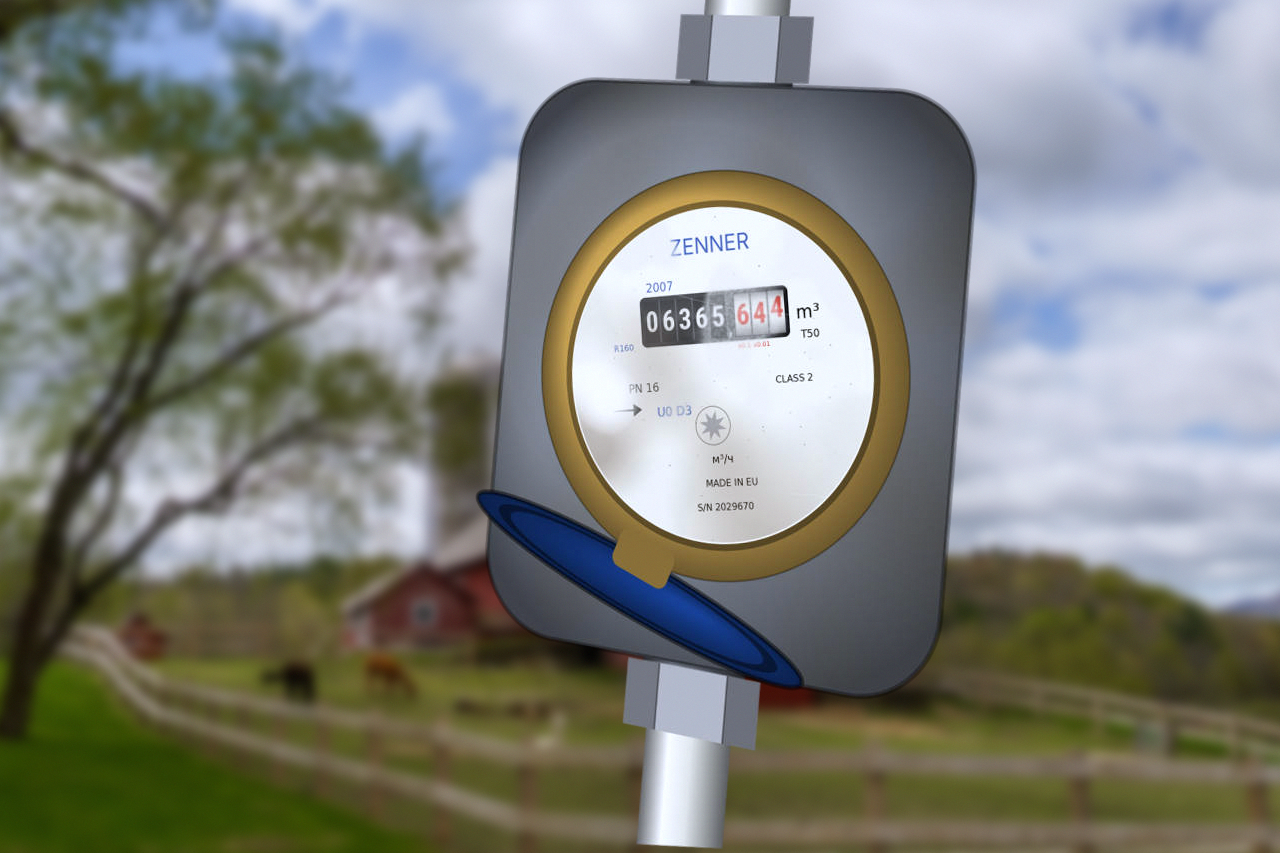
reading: 6365.644 m³
